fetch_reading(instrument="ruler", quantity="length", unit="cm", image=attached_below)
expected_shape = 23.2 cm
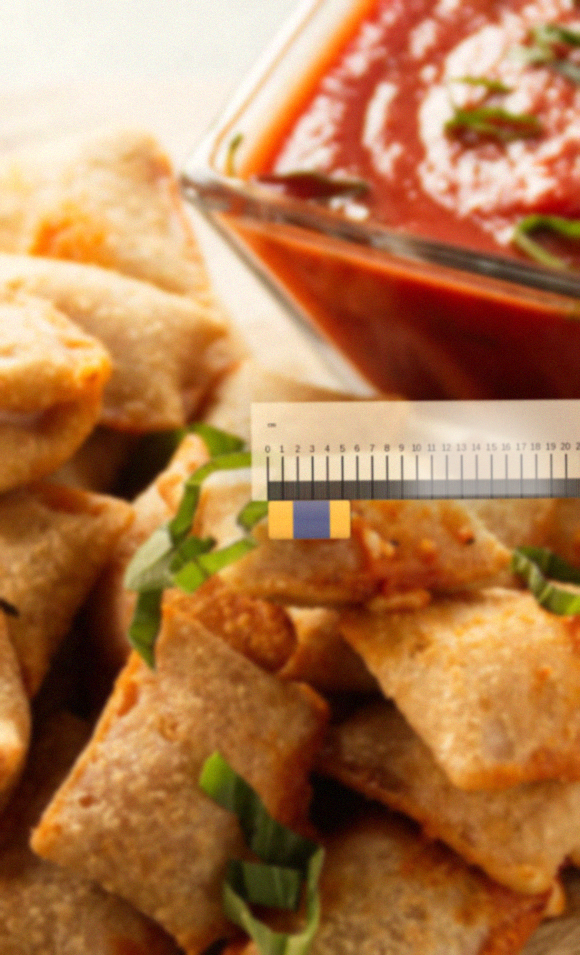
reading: 5.5 cm
